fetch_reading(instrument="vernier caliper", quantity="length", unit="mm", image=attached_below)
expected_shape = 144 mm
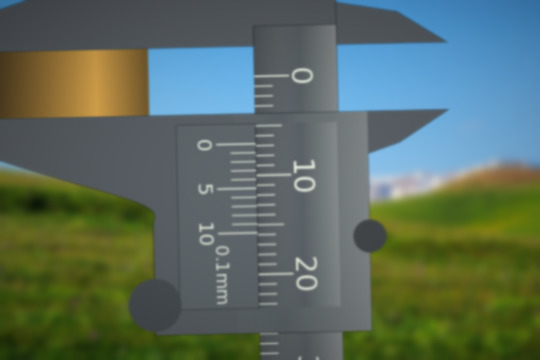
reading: 6.8 mm
